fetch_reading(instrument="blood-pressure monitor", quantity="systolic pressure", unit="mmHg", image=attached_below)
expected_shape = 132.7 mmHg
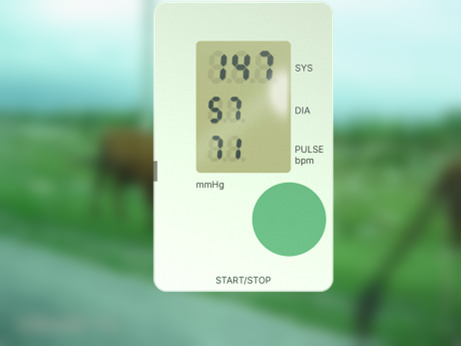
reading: 147 mmHg
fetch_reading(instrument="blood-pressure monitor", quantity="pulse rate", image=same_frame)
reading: 71 bpm
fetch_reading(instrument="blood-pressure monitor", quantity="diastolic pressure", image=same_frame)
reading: 57 mmHg
